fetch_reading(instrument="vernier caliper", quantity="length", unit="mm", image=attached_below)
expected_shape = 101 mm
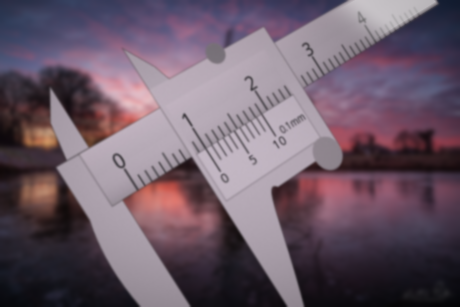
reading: 10.0 mm
